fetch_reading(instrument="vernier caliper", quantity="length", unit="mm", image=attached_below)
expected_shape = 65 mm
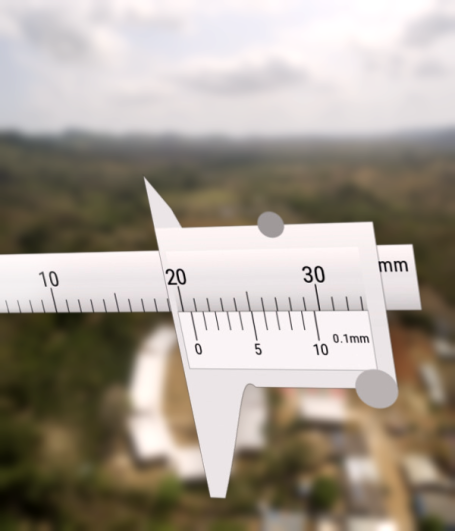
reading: 20.6 mm
